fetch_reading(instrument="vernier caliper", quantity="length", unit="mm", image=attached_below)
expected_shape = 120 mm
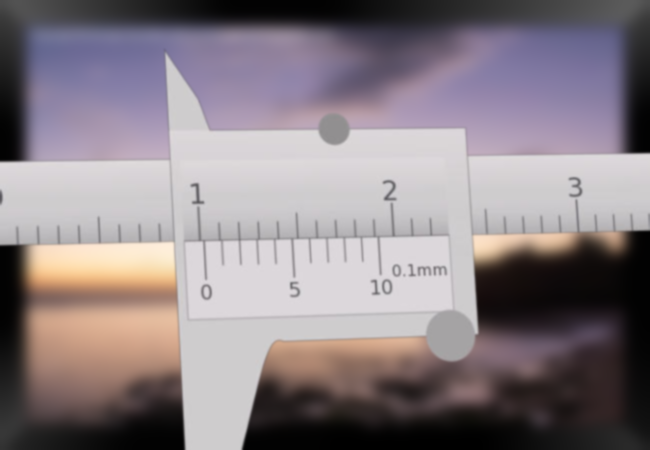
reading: 10.2 mm
